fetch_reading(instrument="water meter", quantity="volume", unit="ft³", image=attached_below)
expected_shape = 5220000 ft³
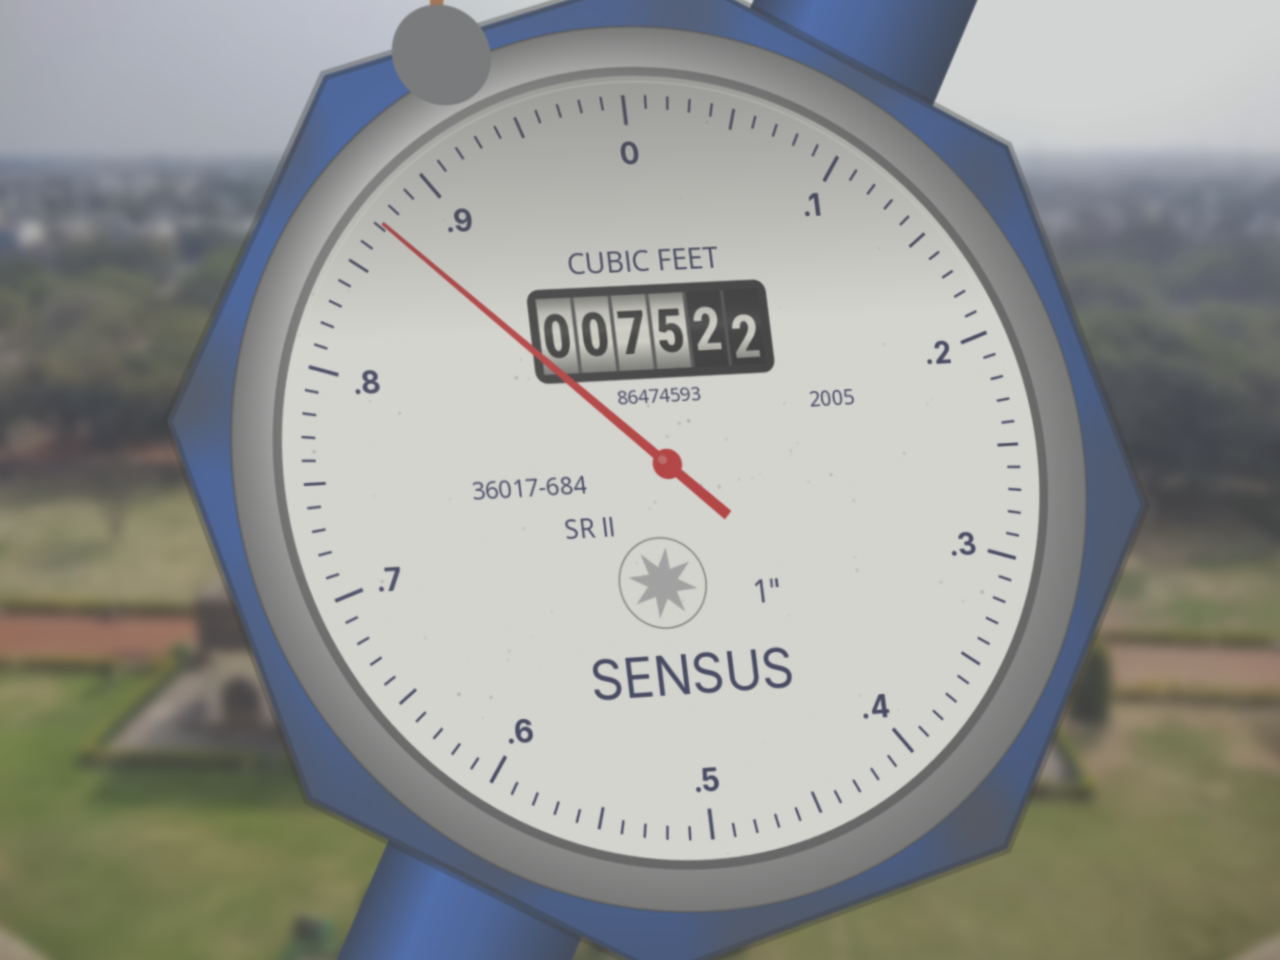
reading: 7521.87 ft³
